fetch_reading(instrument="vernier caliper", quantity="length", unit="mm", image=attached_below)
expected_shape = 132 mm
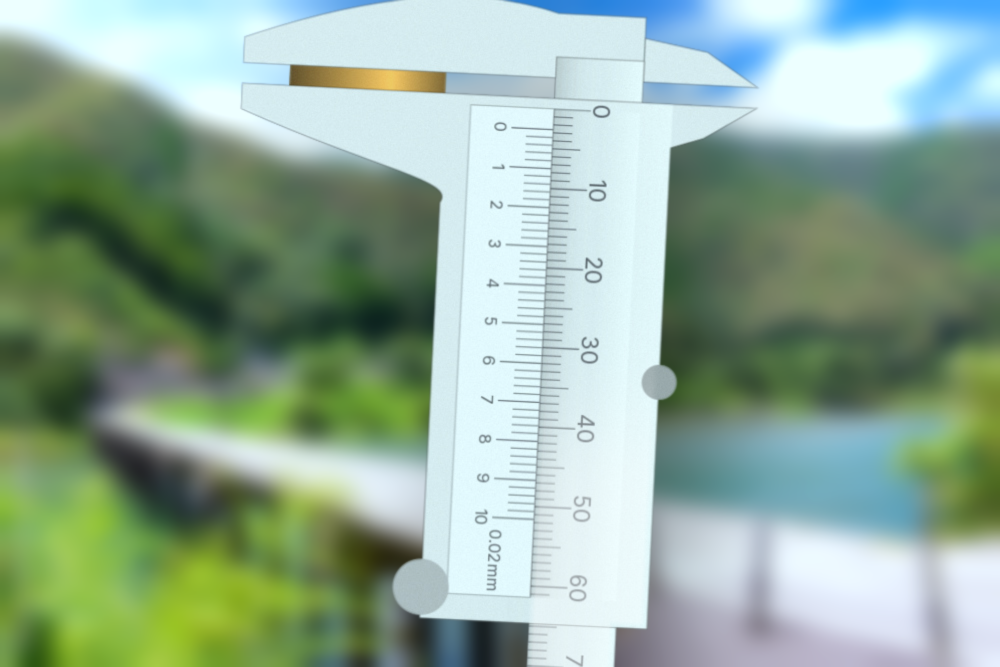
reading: 2.6 mm
